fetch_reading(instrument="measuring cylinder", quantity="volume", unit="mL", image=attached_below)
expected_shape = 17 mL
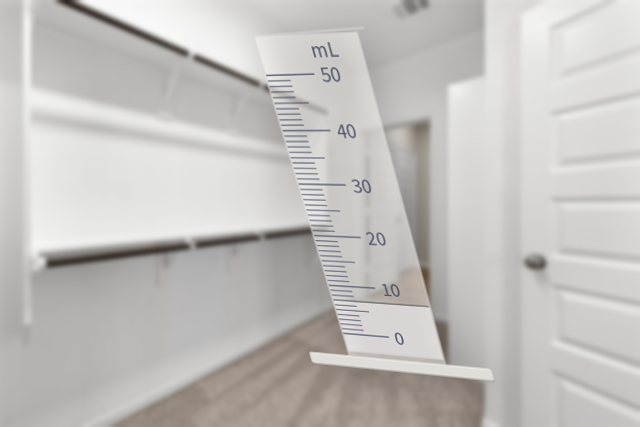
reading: 7 mL
